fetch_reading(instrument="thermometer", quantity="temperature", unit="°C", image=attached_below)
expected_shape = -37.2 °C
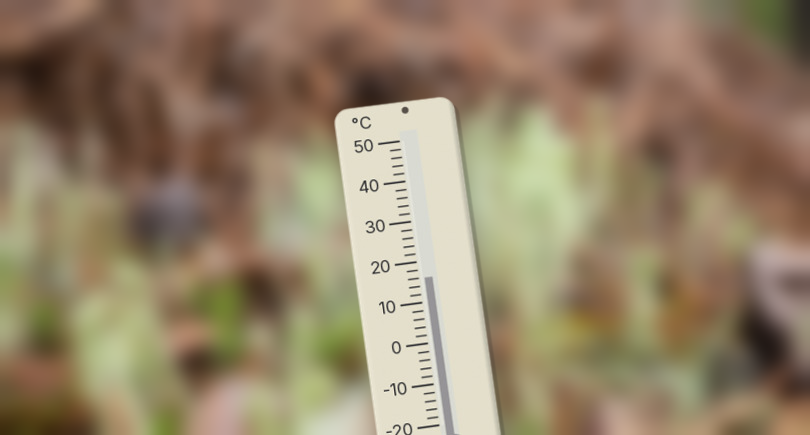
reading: 16 °C
